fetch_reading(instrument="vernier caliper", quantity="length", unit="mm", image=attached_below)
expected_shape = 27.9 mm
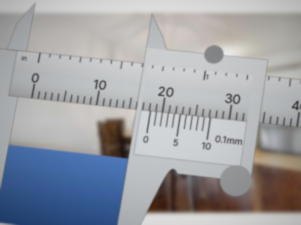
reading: 18.2 mm
